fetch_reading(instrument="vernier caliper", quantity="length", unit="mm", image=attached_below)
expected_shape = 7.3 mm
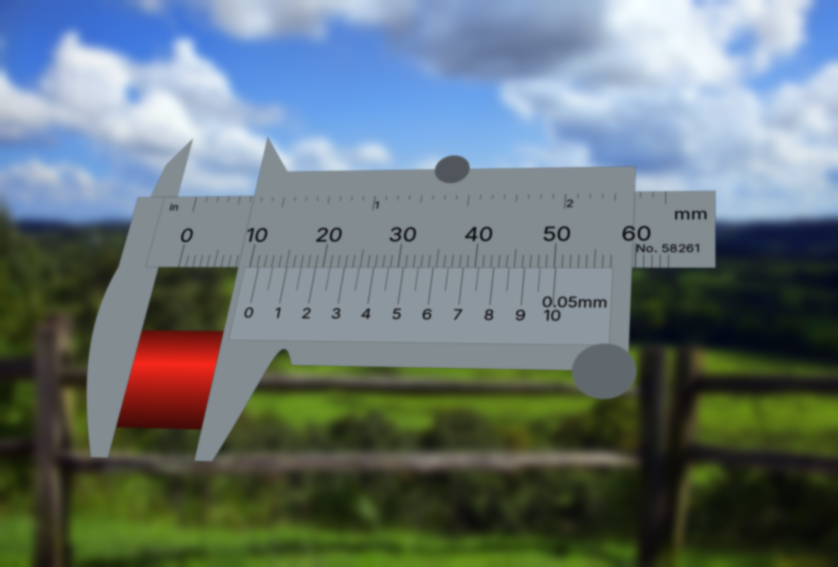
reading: 11.2 mm
